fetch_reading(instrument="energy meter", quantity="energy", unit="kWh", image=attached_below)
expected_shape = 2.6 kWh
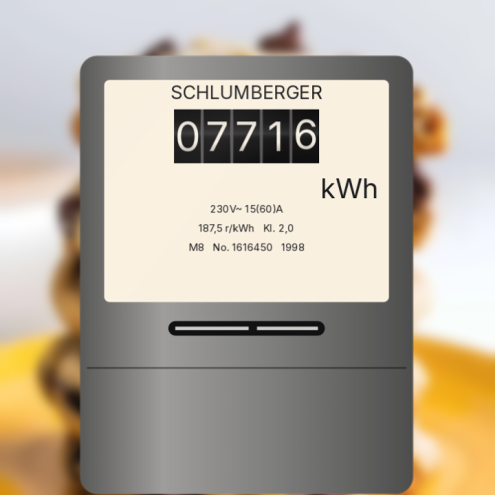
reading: 7716 kWh
